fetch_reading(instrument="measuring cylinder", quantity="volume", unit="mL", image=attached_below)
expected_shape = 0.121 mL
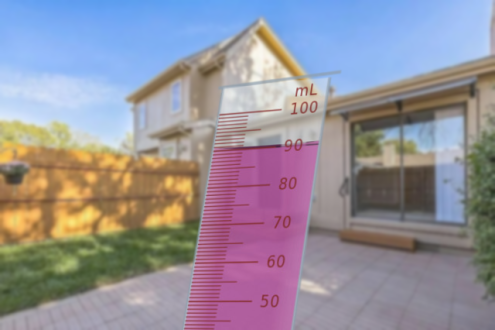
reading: 90 mL
